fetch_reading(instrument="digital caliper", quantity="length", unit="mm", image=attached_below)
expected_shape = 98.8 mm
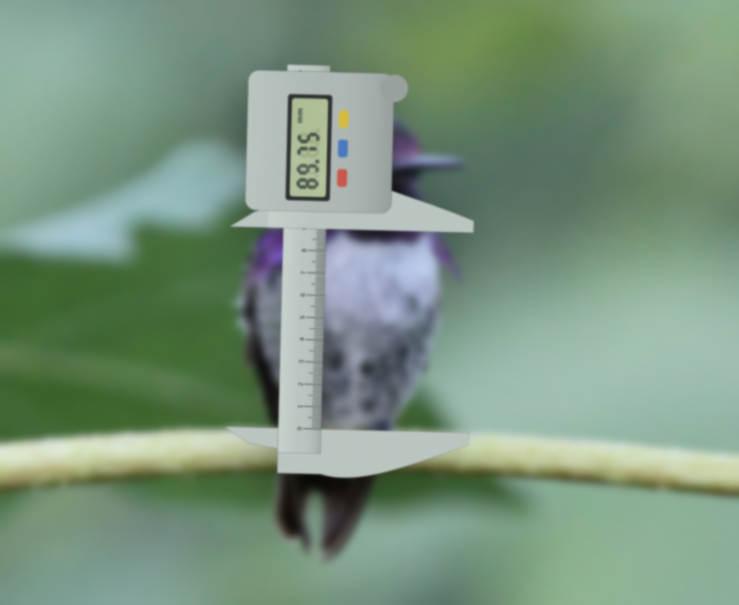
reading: 89.75 mm
